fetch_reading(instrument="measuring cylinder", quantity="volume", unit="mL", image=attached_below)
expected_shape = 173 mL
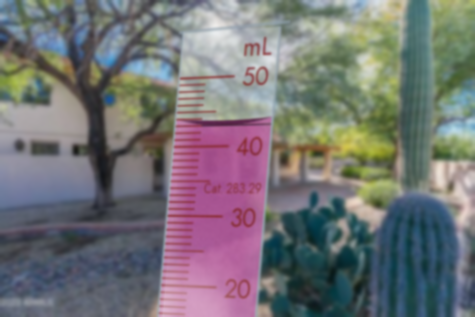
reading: 43 mL
